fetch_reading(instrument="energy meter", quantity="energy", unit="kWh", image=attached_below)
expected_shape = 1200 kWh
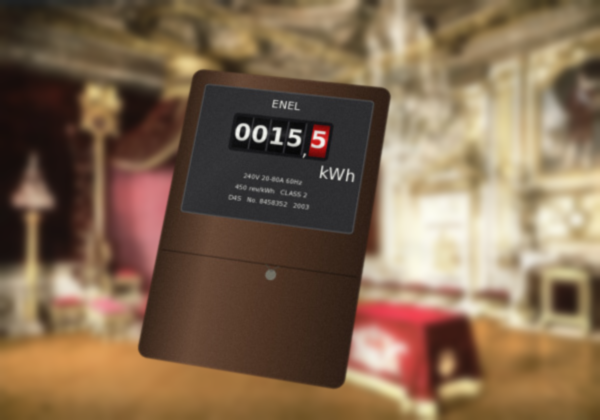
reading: 15.5 kWh
